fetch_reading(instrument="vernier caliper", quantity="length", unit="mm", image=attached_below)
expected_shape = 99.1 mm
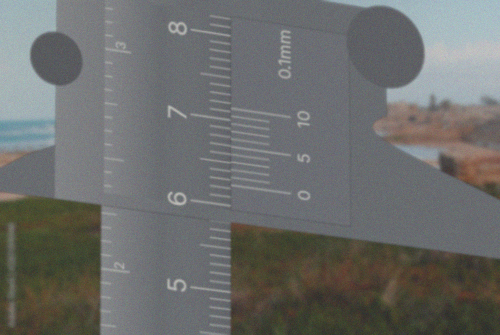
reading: 62.4 mm
